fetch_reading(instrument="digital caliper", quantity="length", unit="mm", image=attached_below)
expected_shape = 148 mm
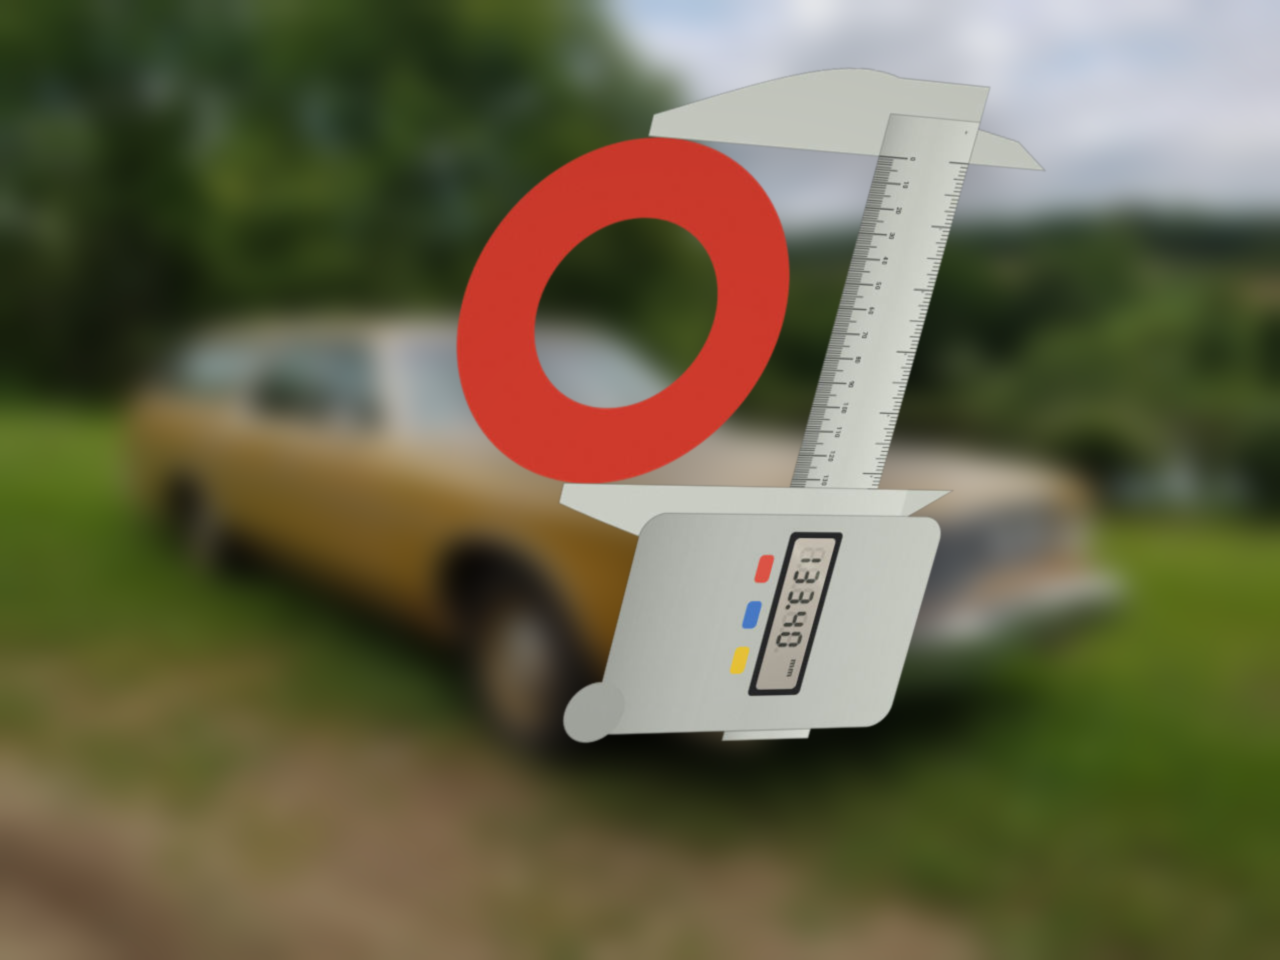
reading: 133.40 mm
